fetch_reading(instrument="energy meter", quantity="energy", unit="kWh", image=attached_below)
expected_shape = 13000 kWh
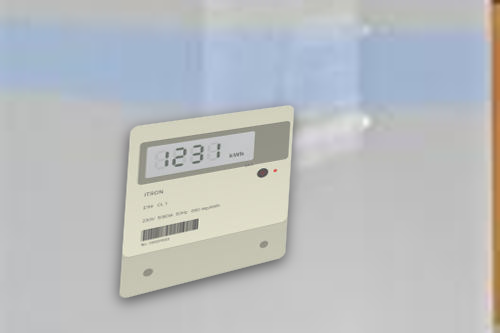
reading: 1231 kWh
